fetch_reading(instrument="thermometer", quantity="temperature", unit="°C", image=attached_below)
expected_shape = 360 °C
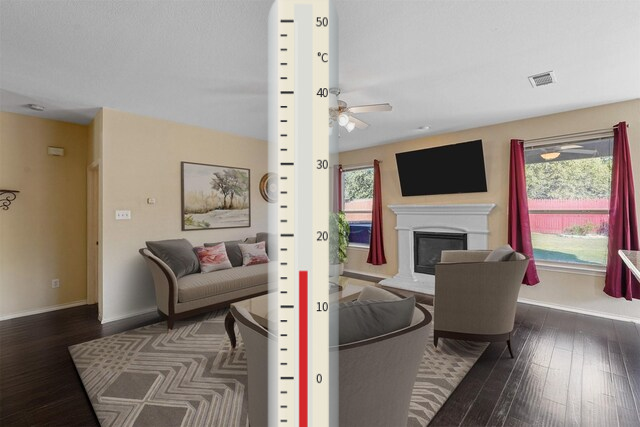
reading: 15 °C
